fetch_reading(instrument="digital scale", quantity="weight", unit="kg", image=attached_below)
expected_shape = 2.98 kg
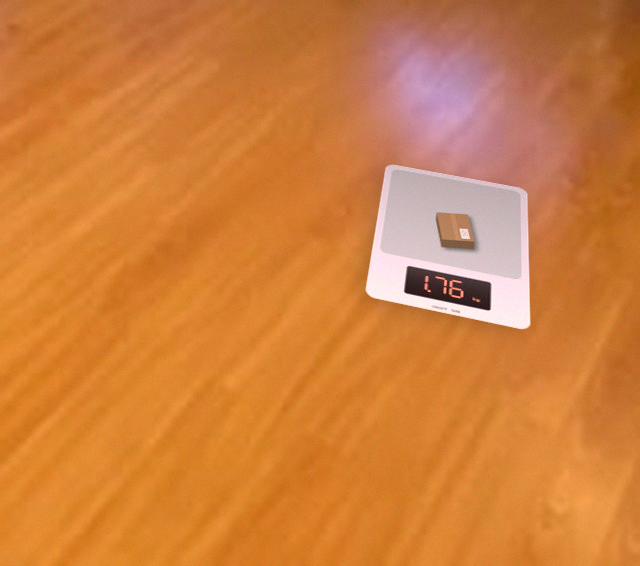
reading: 1.76 kg
